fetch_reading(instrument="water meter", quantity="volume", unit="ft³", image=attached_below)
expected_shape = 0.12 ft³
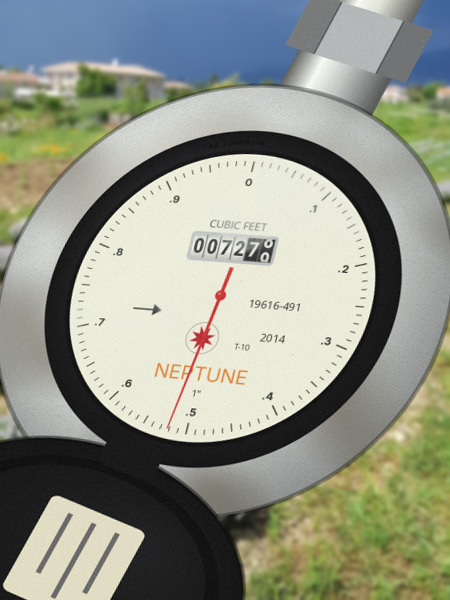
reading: 7278.52 ft³
